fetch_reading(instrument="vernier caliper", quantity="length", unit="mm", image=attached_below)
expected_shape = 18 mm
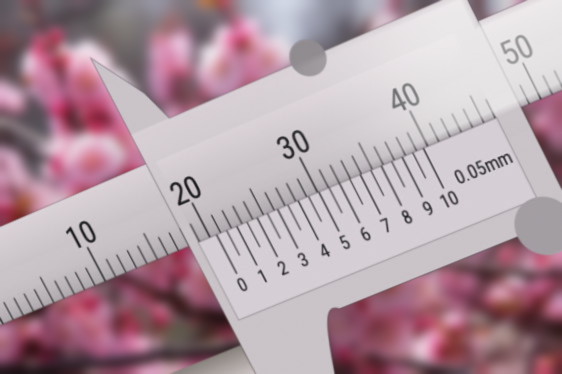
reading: 20.6 mm
